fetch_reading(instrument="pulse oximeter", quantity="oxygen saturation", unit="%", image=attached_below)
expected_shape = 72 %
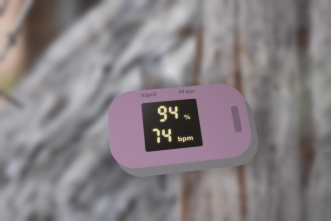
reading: 94 %
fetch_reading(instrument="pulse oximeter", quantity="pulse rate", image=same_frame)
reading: 74 bpm
